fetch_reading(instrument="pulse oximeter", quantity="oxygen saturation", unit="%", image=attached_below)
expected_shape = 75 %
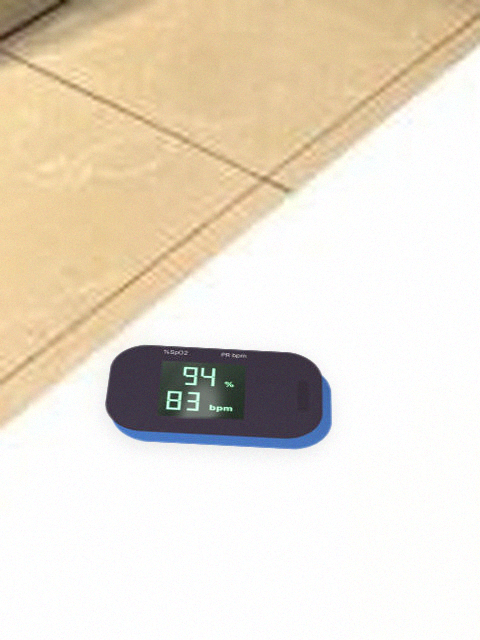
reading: 94 %
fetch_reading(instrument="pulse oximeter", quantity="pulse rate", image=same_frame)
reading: 83 bpm
